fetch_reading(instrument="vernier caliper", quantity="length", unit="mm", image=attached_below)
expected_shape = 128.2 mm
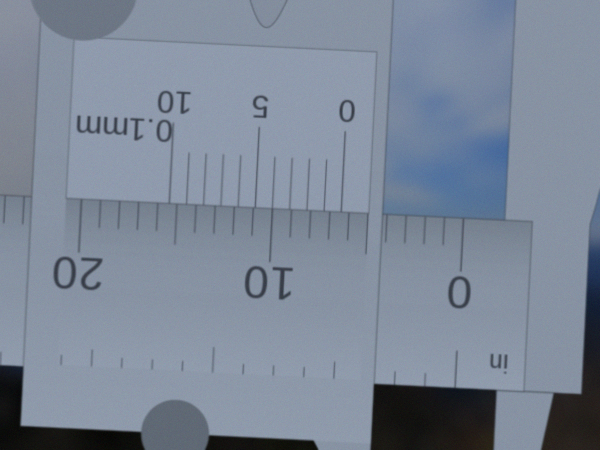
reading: 6.4 mm
